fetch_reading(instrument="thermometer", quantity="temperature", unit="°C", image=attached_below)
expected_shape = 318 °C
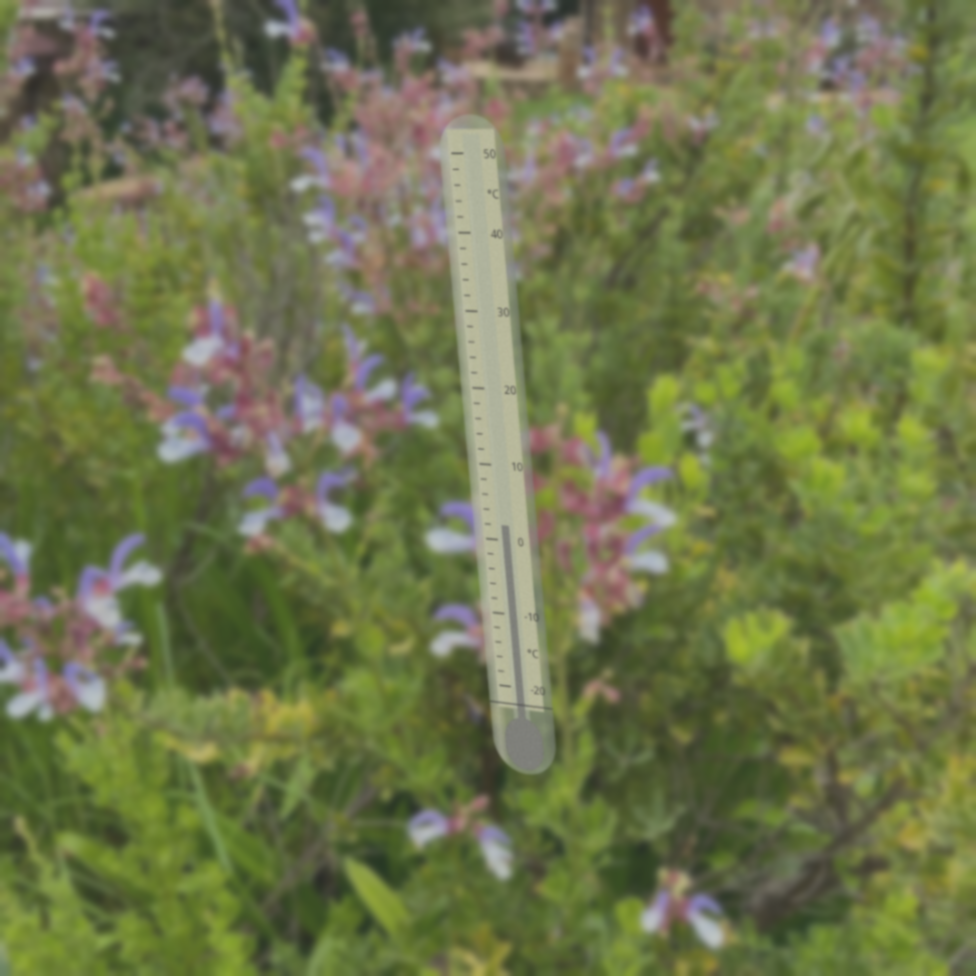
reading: 2 °C
